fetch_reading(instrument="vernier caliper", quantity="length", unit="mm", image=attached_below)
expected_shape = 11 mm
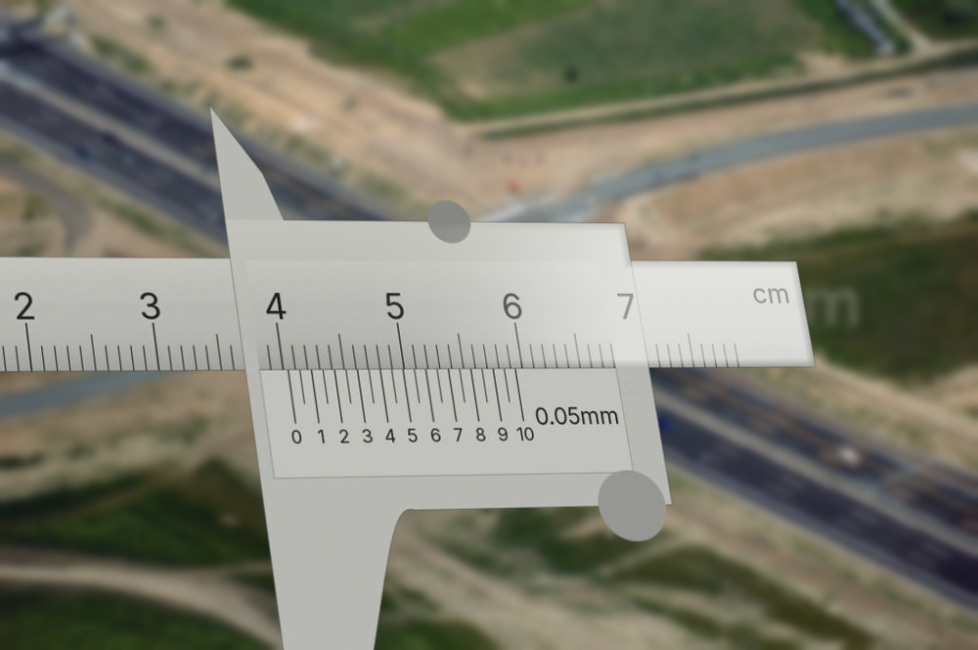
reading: 40.4 mm
